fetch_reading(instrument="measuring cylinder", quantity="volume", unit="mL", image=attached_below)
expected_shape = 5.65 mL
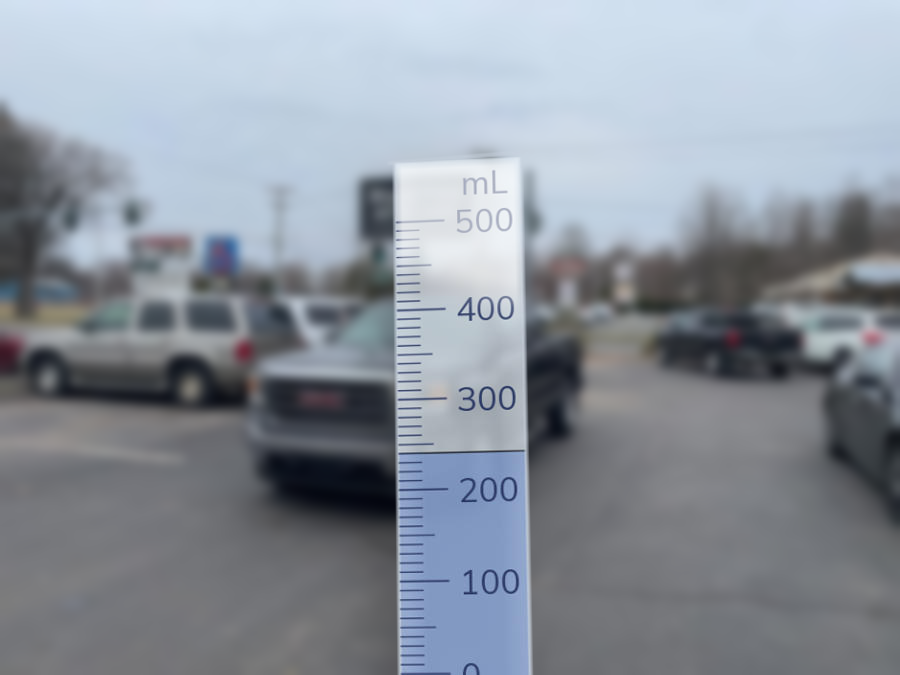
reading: 240 mL
